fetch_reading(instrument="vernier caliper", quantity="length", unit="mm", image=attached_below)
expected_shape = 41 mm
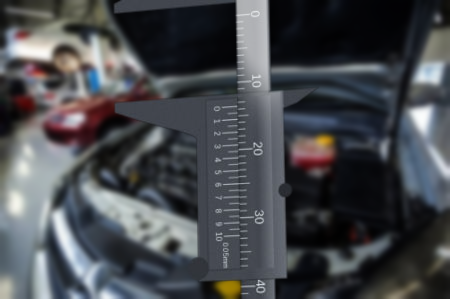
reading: 13.6 mm
